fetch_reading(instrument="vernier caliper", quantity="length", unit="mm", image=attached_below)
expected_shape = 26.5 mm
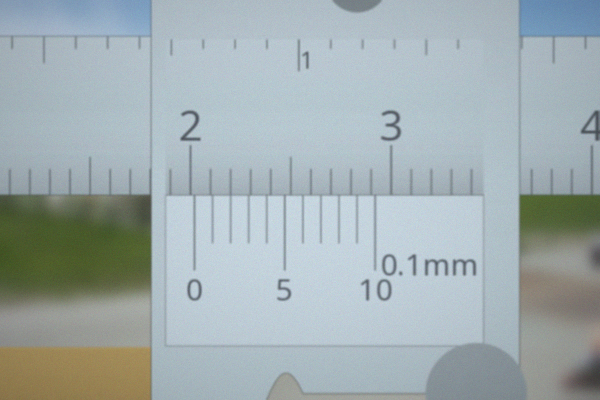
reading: 20.2 mm
